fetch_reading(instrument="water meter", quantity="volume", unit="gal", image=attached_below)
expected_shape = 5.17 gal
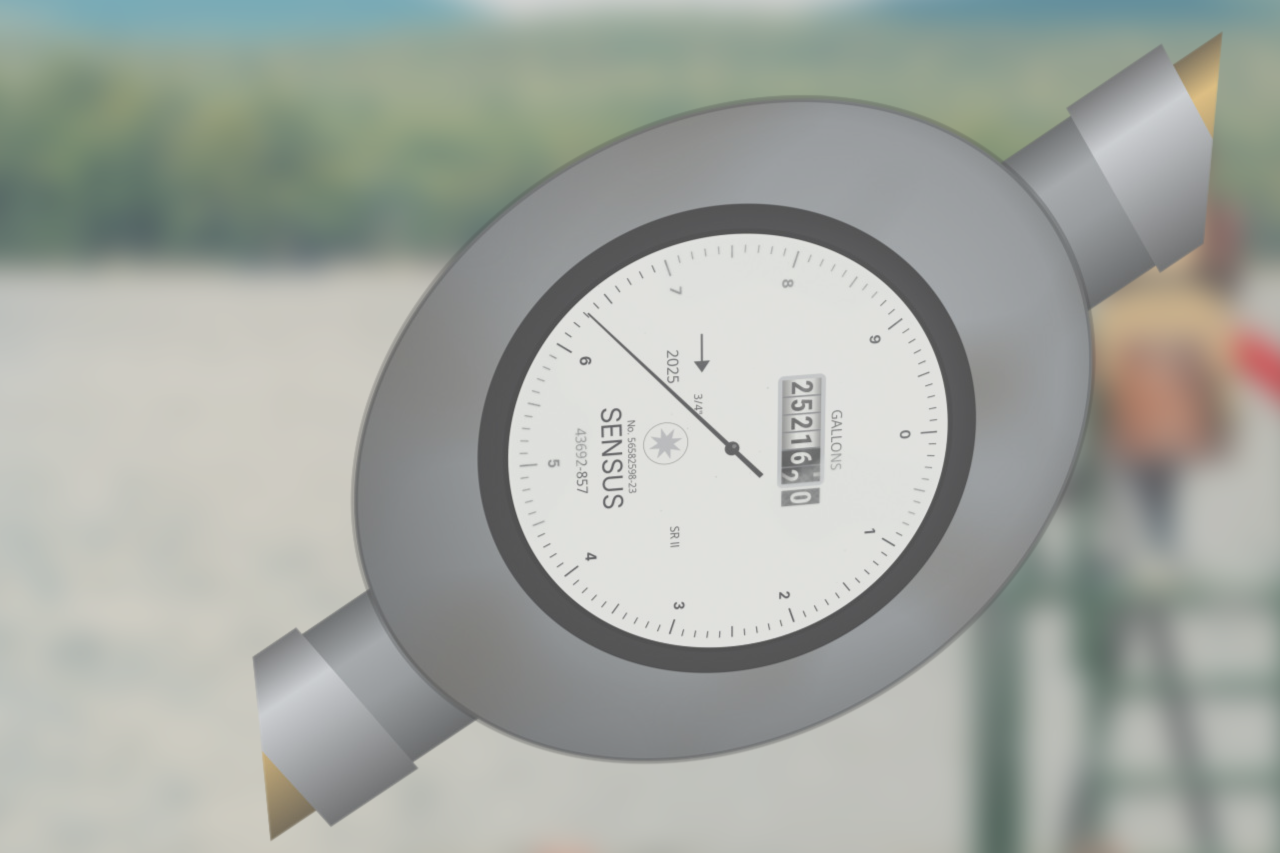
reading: 2521616.3 gal
